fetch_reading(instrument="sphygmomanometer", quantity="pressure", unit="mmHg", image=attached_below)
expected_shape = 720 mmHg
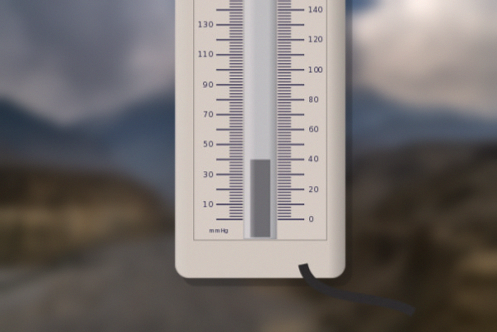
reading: 40 mmHg
